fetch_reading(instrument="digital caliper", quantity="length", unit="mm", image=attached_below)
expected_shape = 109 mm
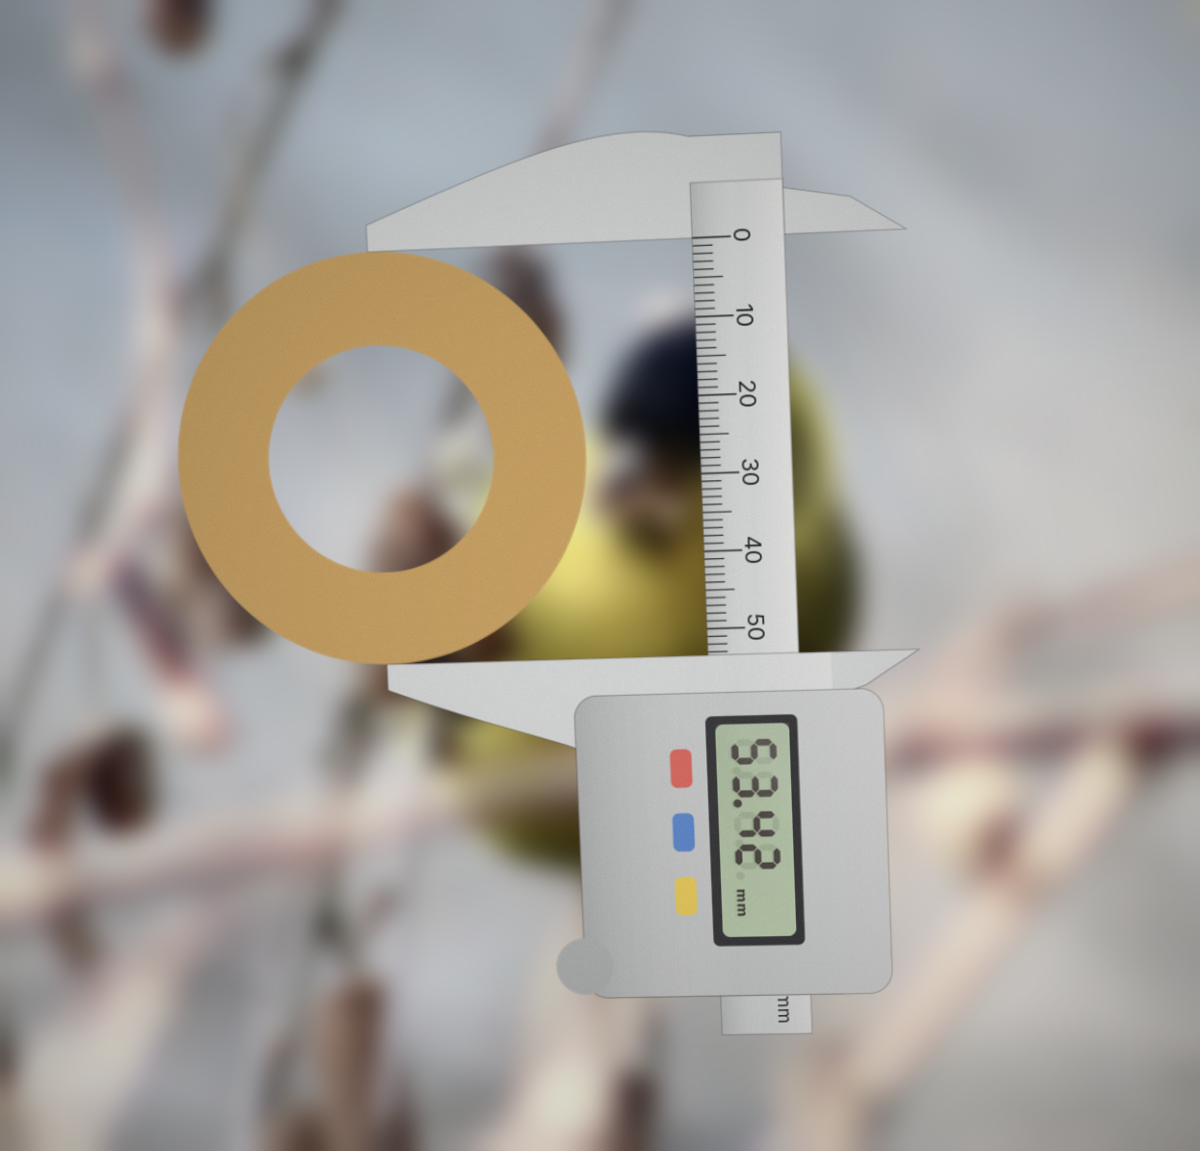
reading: 53.42 mm
